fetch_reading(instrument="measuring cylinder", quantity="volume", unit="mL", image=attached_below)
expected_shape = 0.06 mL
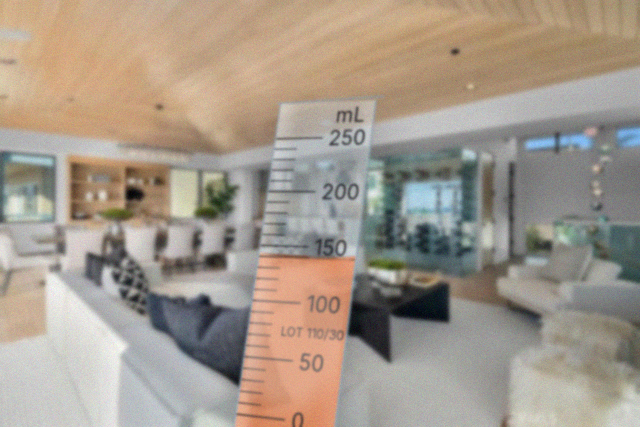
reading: 140 mL
